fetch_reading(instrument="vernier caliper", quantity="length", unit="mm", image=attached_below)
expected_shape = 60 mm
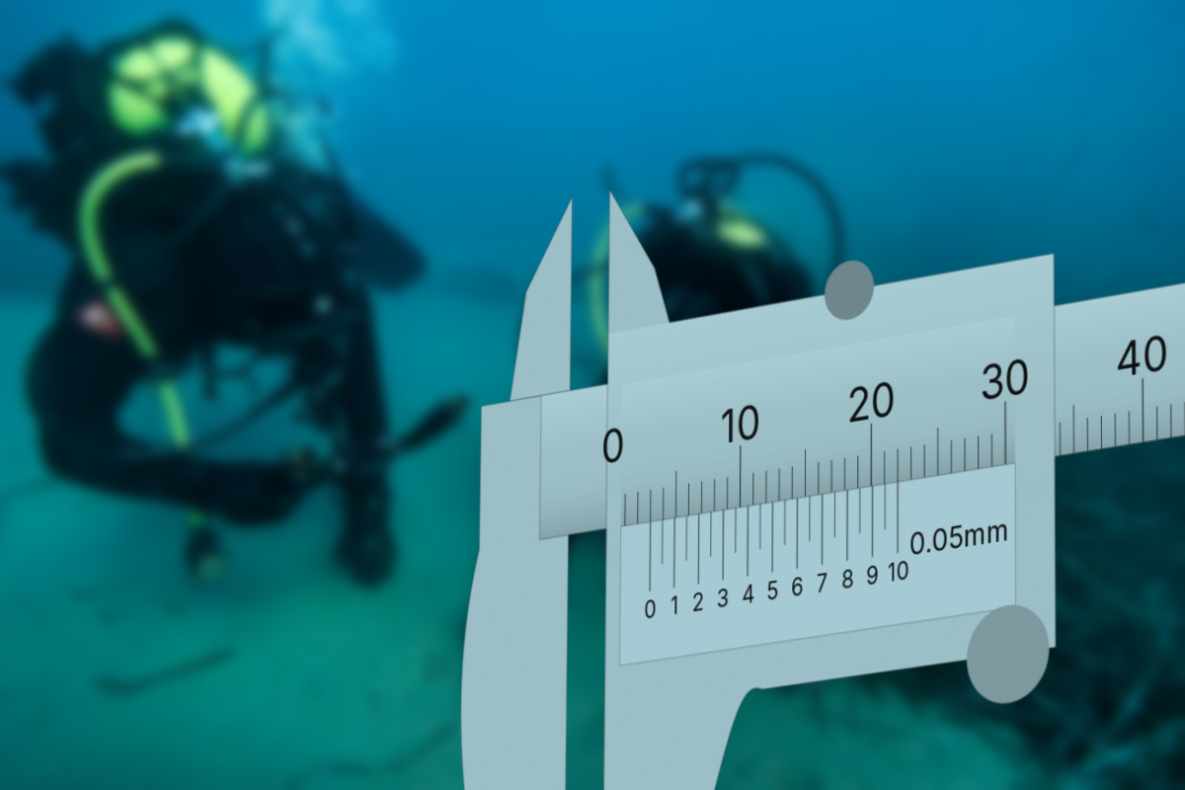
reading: 3.0 mm
